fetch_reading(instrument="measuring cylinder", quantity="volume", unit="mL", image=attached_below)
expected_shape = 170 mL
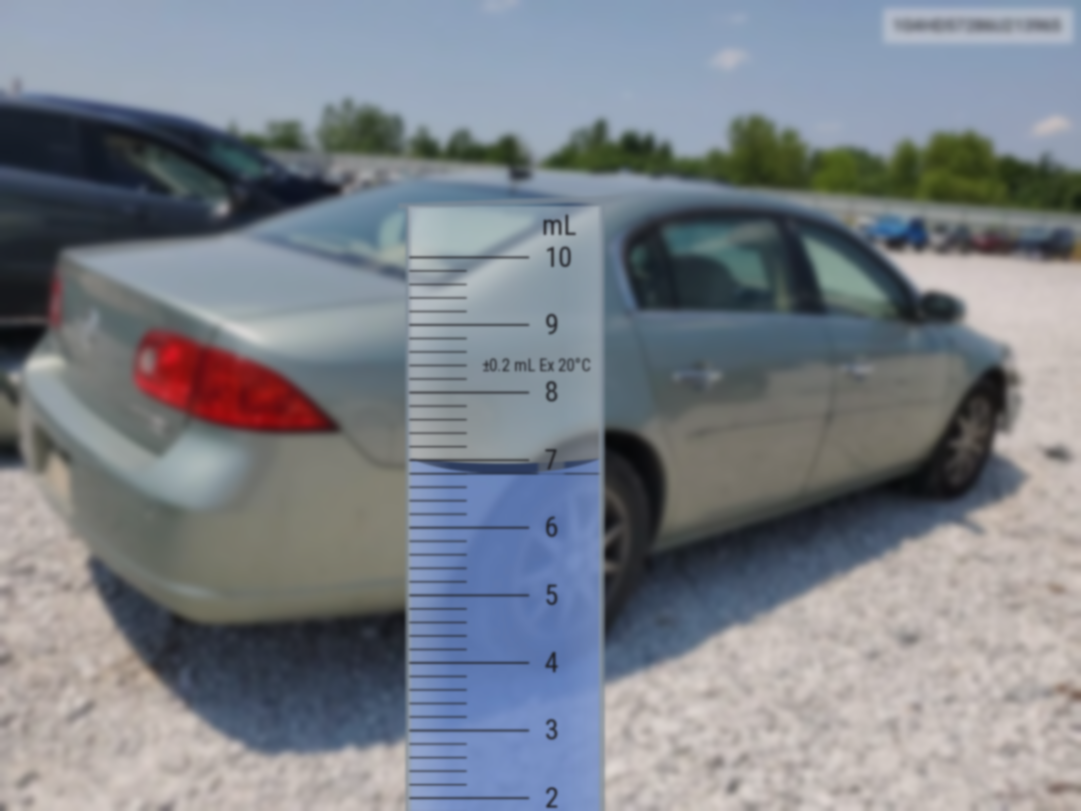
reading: 6.8 mL
